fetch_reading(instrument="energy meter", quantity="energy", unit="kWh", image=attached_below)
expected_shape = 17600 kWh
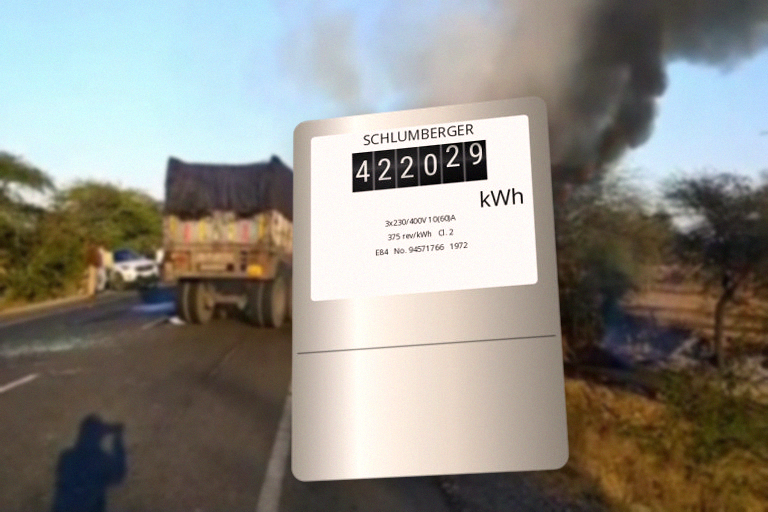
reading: 422029 kWh
